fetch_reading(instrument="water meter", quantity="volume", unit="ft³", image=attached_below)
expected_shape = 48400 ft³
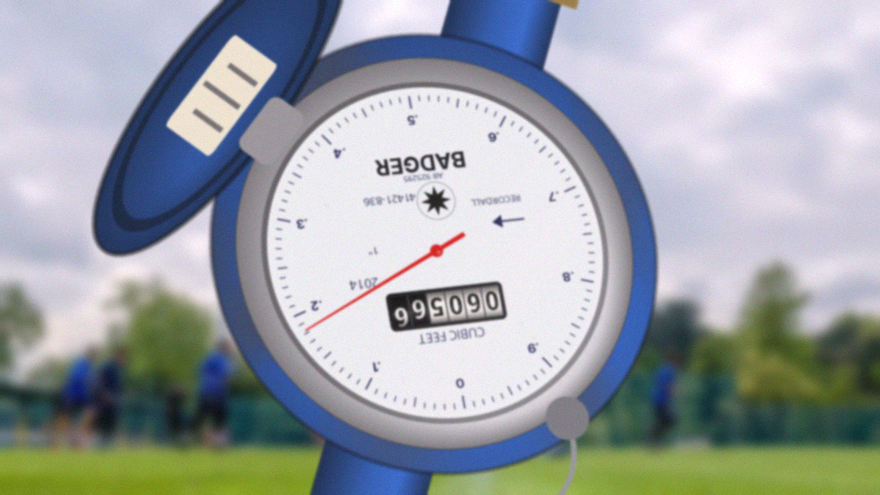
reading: 60566.18 ft³
